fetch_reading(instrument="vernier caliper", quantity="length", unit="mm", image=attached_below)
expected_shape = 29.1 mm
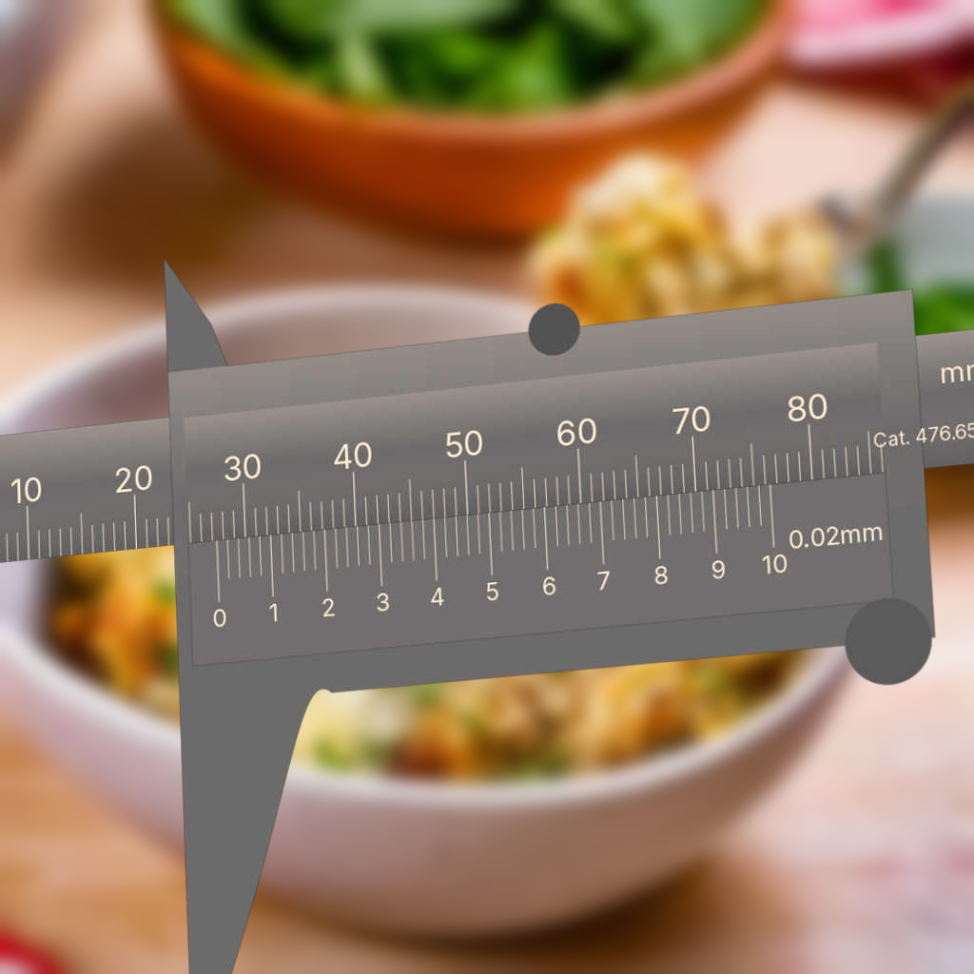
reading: 27.4 mm
